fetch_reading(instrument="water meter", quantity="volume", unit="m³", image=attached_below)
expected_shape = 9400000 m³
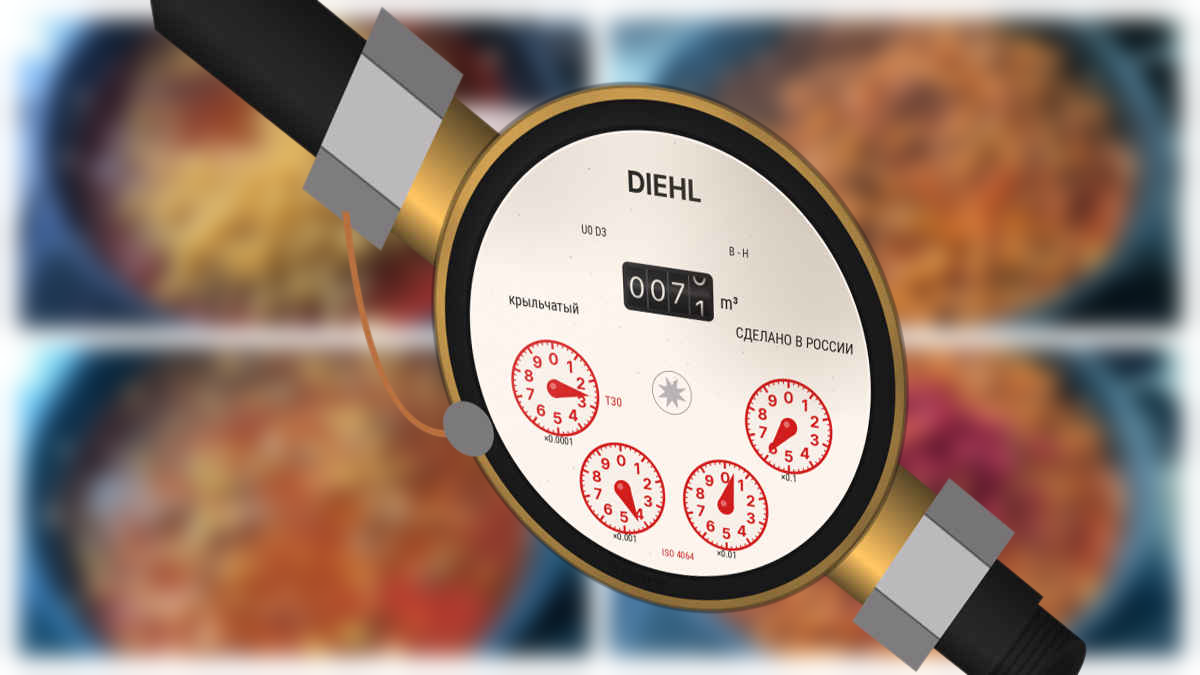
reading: 70.6042 m³
